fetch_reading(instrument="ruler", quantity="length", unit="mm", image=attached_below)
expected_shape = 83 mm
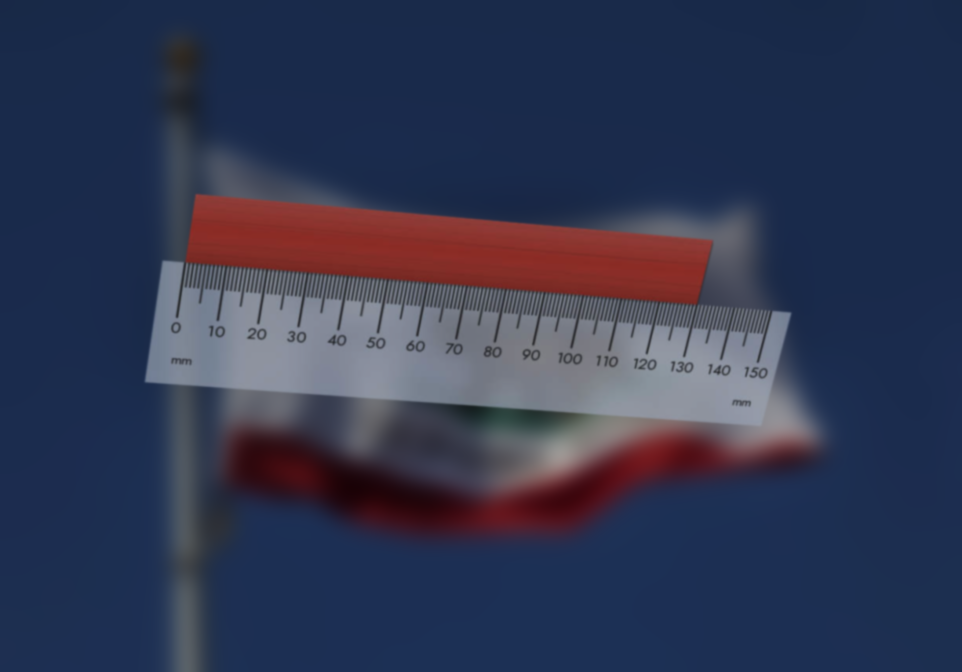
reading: 130 mm
